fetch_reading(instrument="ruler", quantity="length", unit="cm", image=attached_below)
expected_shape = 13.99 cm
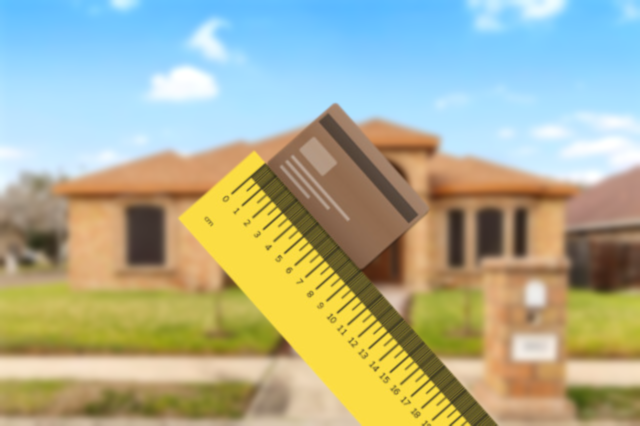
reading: 9 cm
